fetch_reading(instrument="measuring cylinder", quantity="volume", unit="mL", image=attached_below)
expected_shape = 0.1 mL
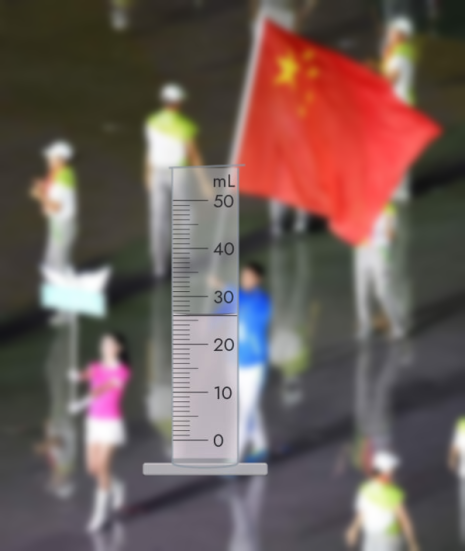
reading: 26 mL
